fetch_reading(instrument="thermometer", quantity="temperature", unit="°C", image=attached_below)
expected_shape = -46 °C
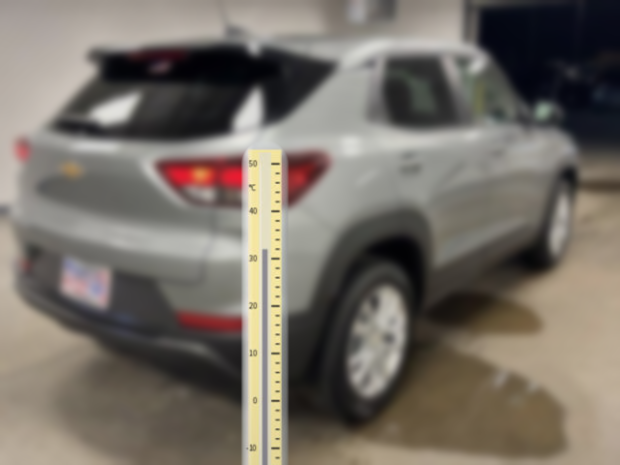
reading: 32 °C
